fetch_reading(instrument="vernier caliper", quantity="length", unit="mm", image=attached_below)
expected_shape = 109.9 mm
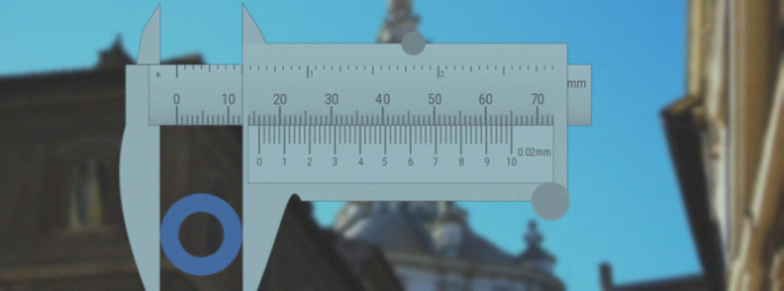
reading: 16.0 mm
